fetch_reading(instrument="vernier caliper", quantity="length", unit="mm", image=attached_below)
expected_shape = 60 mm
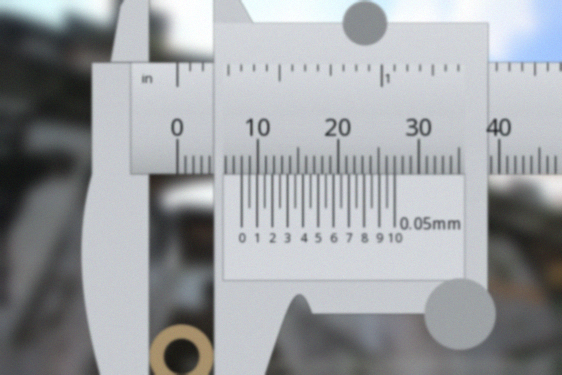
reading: 8.0 mm
